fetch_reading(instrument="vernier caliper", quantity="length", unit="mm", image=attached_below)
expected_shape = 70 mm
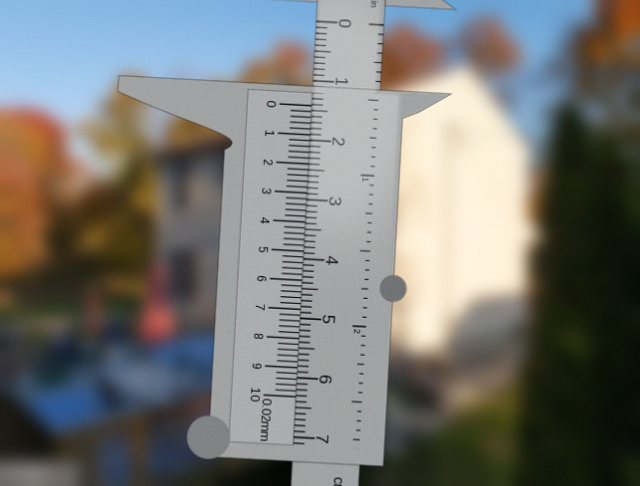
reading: 14.2 mm
